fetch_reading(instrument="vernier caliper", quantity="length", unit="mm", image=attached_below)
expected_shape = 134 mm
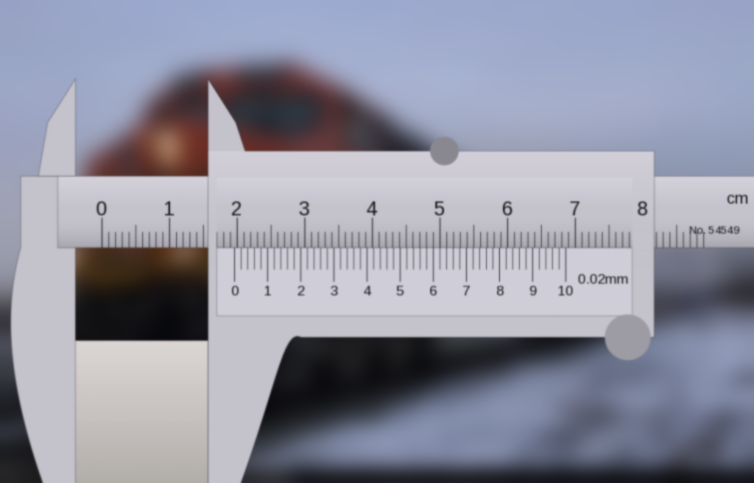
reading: 19.6 mm
